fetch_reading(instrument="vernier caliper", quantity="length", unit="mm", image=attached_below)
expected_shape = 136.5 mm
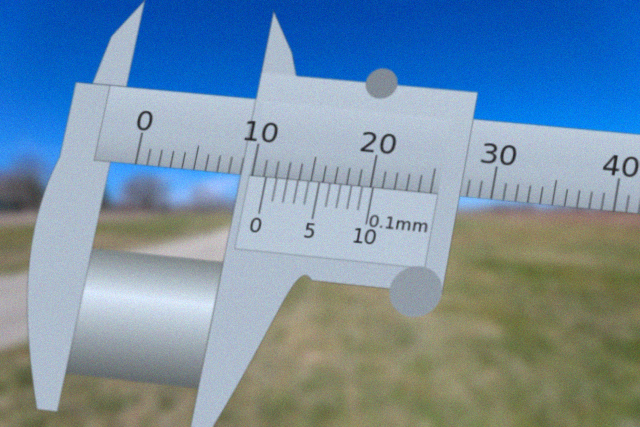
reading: 11.2 mm
